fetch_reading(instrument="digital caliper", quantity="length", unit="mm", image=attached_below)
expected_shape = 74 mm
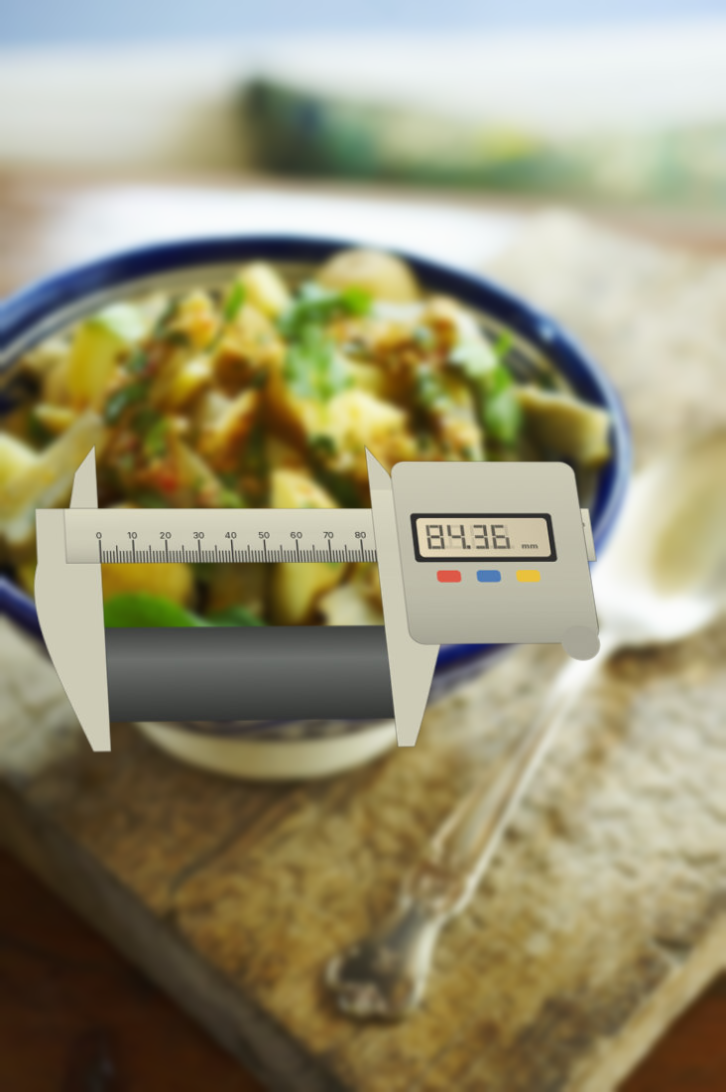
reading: 84.36 mm
